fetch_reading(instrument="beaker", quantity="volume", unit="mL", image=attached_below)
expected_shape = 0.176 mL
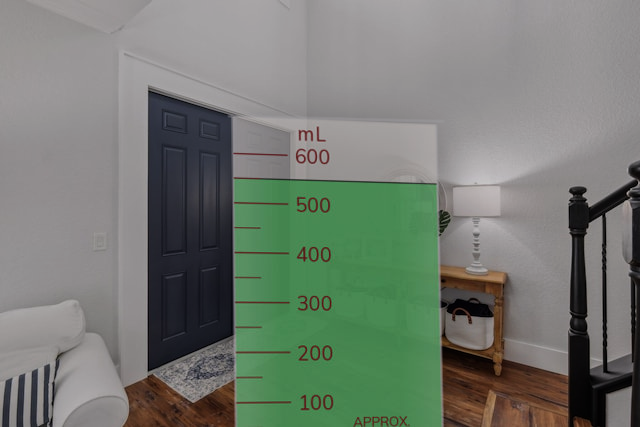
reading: 550 mL
